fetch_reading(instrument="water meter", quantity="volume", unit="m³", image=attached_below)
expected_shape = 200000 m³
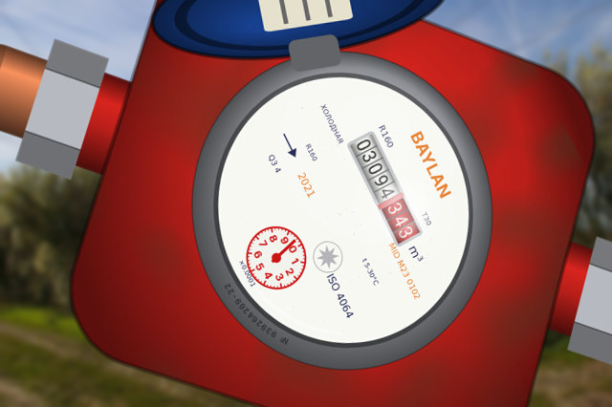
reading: 3094.3429 m³
